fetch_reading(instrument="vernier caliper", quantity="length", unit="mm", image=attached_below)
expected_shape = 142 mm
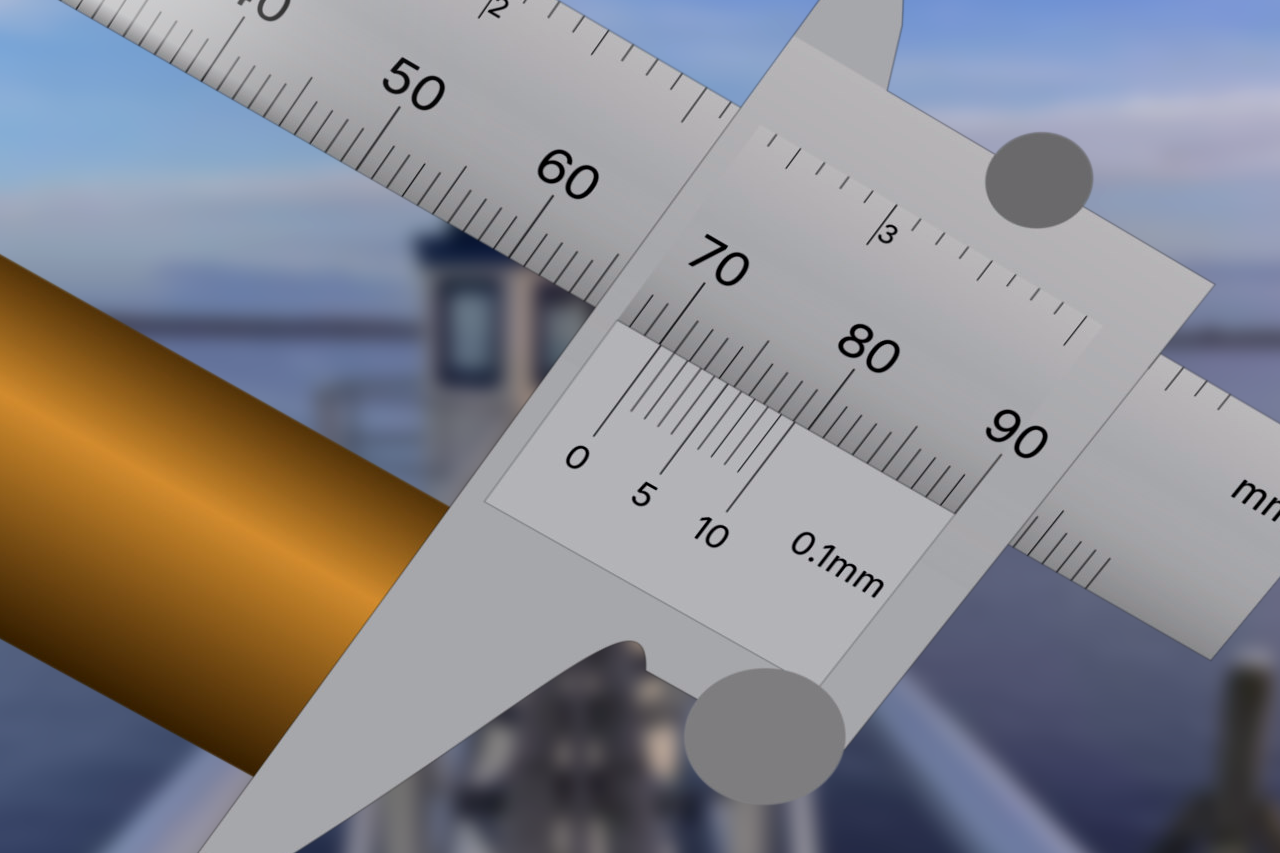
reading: 70.1 mm
